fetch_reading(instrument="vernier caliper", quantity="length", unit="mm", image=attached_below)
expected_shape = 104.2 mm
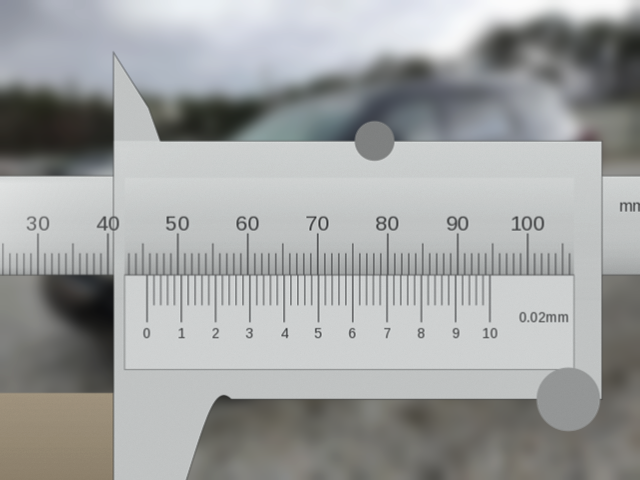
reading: 45.6 mm
